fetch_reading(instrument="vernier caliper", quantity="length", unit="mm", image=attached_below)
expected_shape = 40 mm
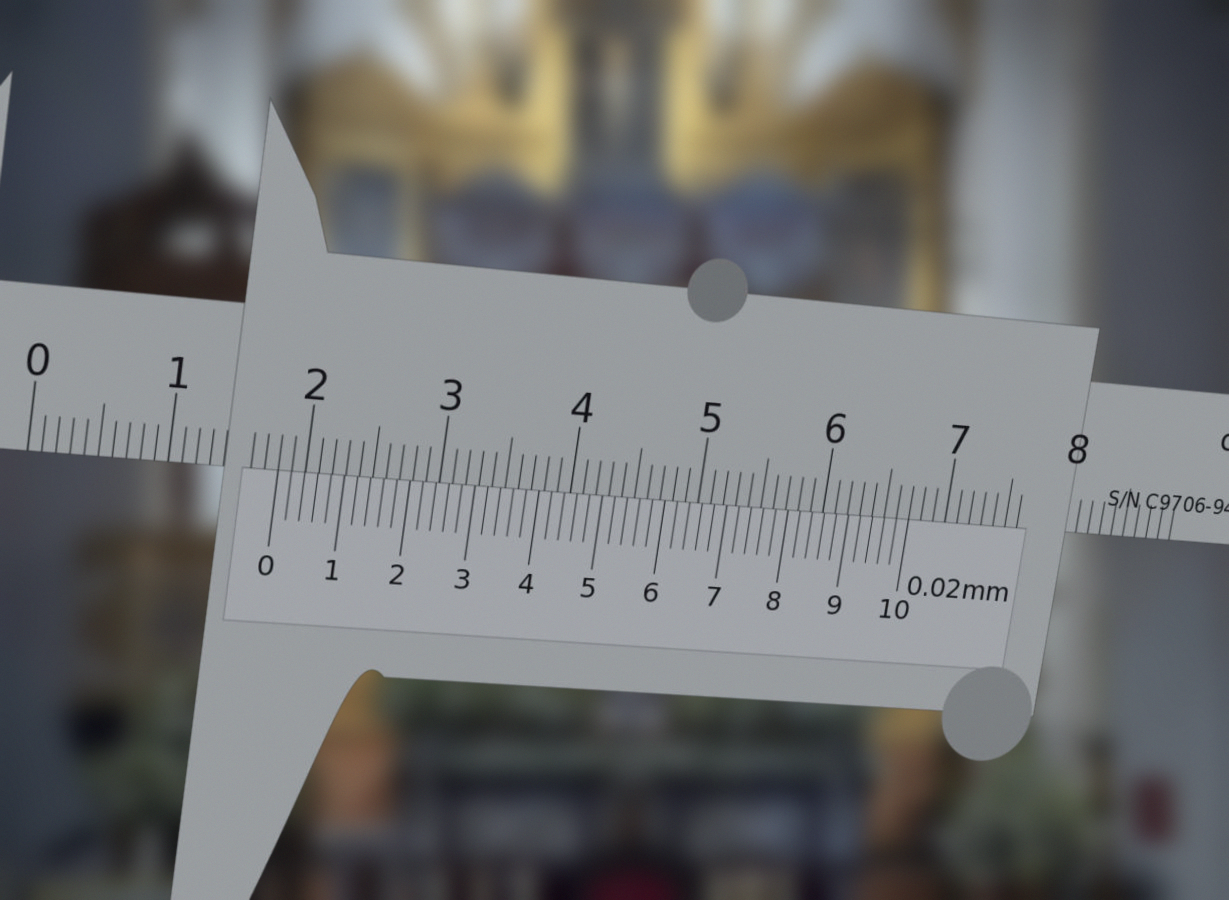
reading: 18.0 mm
